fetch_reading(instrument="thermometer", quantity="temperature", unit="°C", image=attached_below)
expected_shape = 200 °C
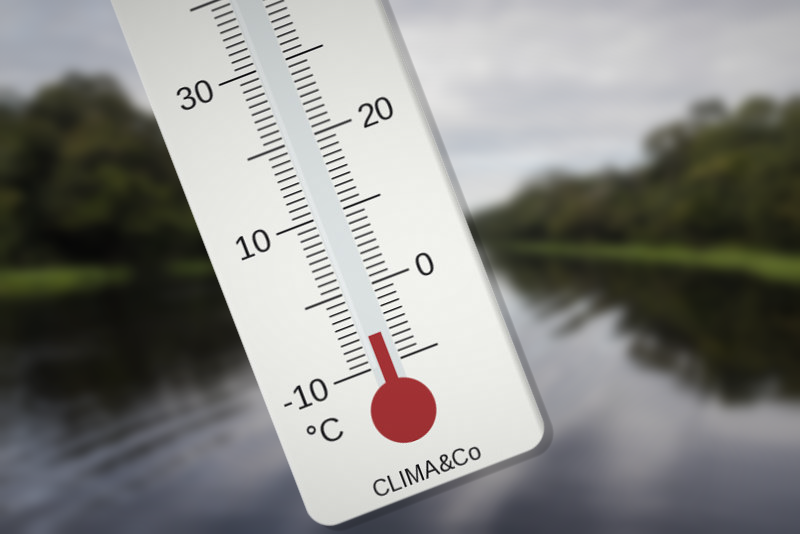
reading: -6 °C
